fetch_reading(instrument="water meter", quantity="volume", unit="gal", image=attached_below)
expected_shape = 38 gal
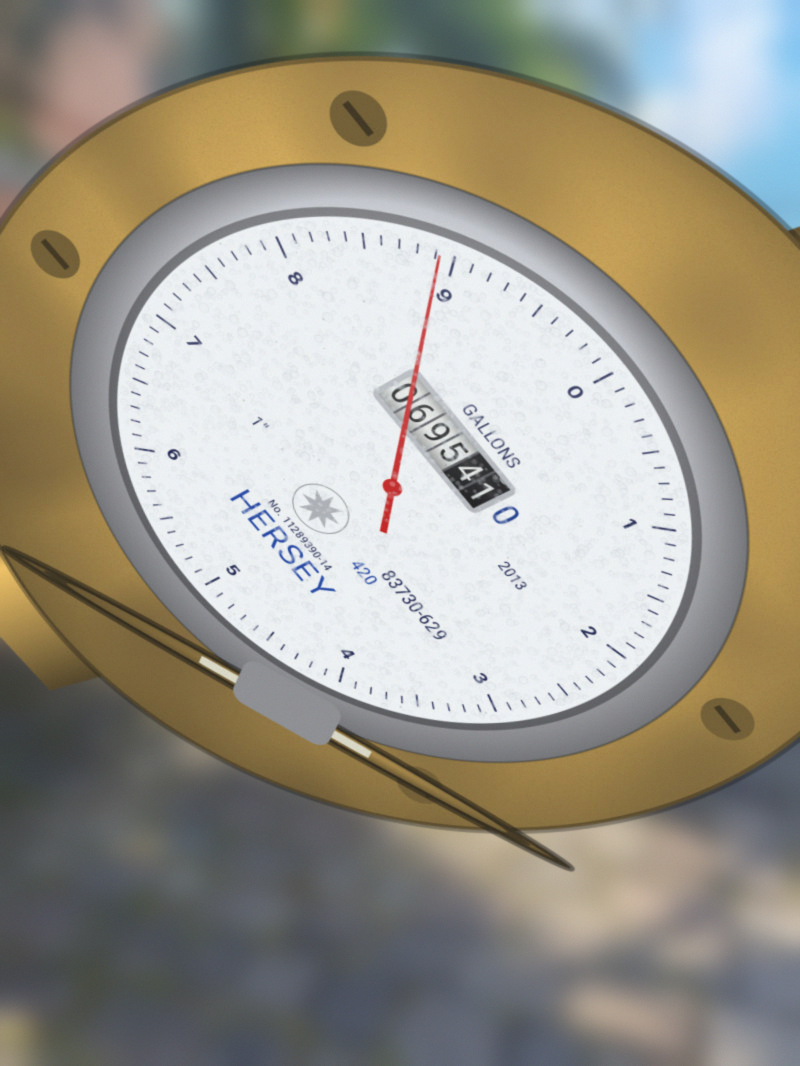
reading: 695408.9 gal
